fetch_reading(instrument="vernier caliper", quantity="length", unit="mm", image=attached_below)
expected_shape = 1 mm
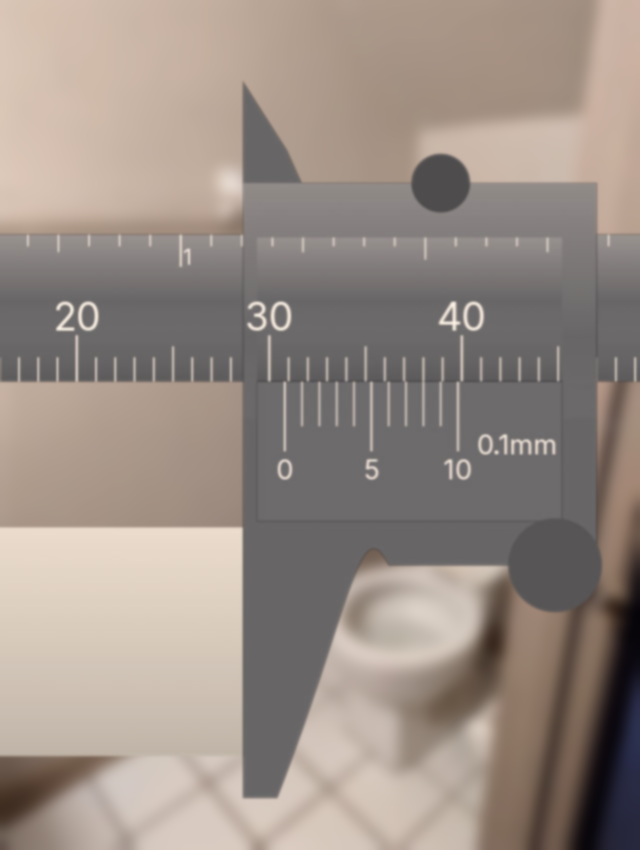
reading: 30.8 mm
